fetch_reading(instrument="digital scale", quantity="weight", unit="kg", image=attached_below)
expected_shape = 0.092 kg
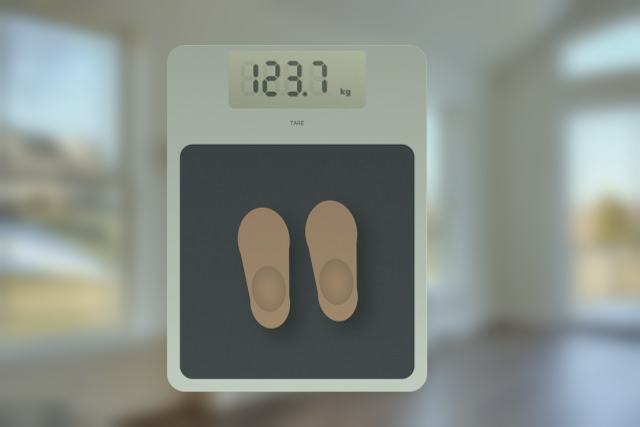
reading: 123.7 kg
